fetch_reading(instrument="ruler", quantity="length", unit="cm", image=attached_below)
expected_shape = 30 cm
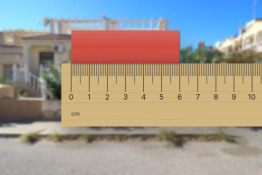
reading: 6 cm
